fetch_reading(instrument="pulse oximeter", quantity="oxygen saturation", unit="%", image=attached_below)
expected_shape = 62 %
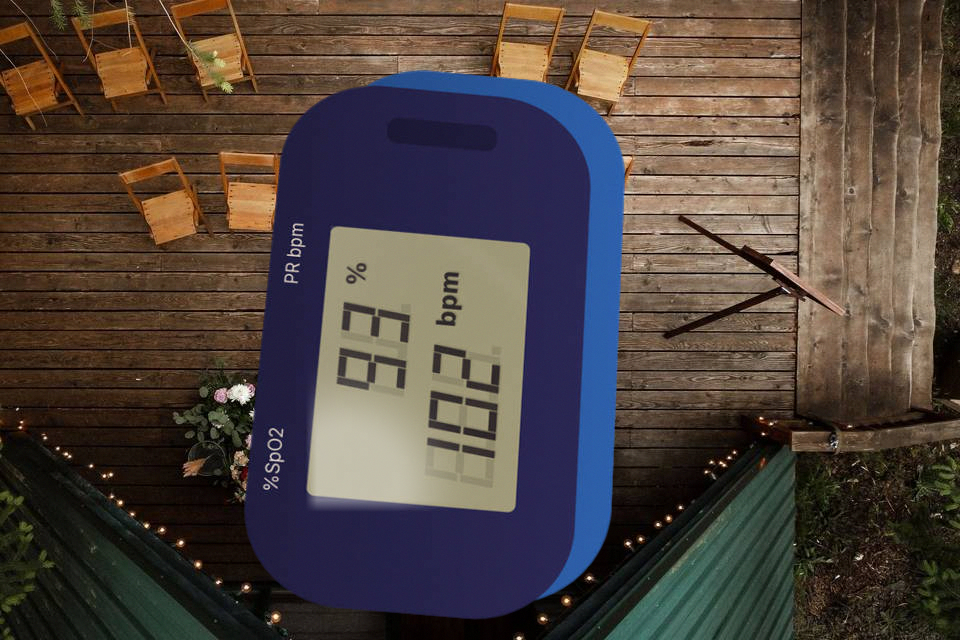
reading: 93 %
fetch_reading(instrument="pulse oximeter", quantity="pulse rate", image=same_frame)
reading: 102 bpm
